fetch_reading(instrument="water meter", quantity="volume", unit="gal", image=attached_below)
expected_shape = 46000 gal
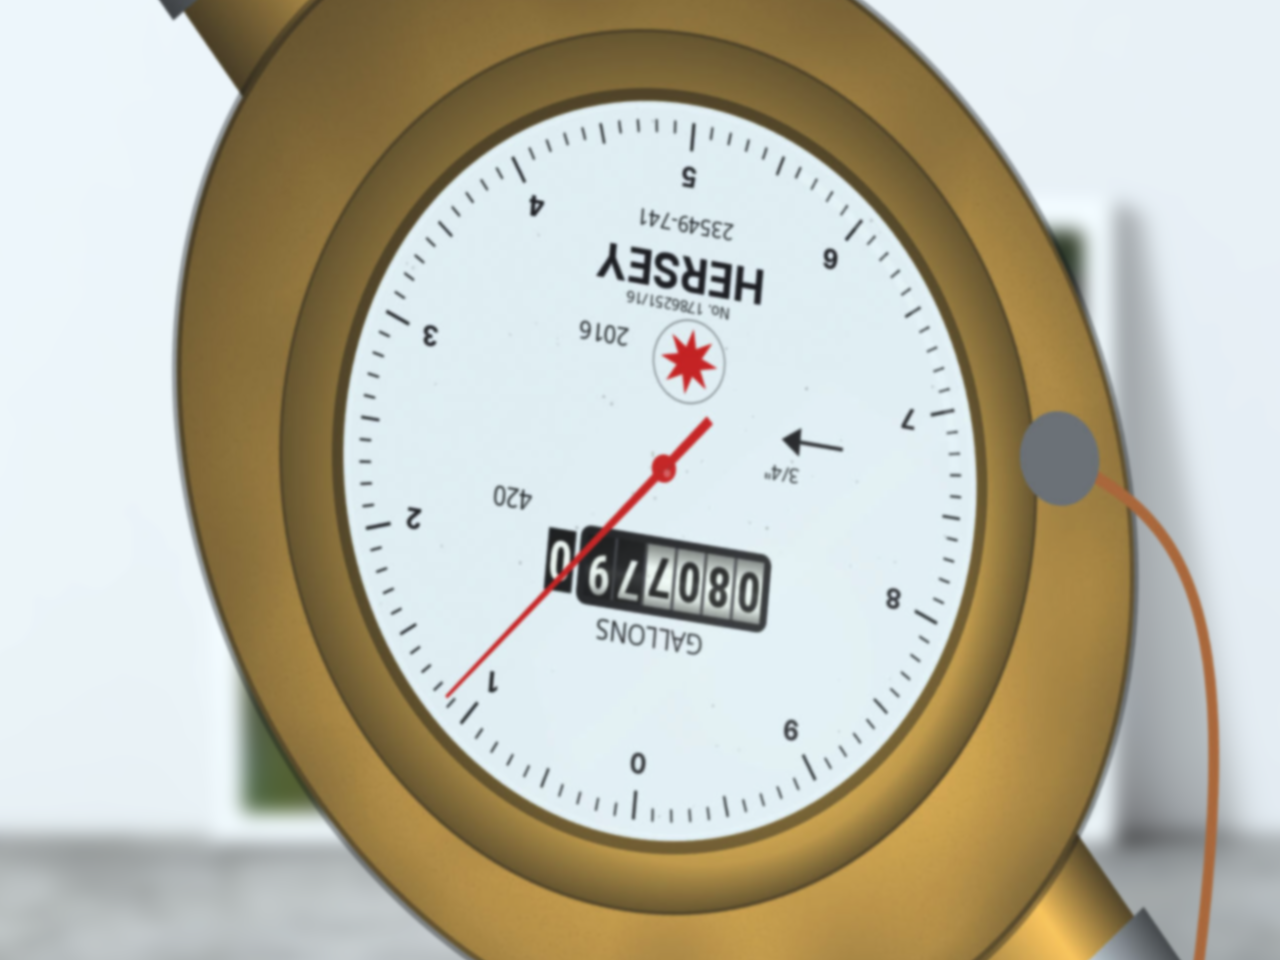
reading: 807791.1 gal
